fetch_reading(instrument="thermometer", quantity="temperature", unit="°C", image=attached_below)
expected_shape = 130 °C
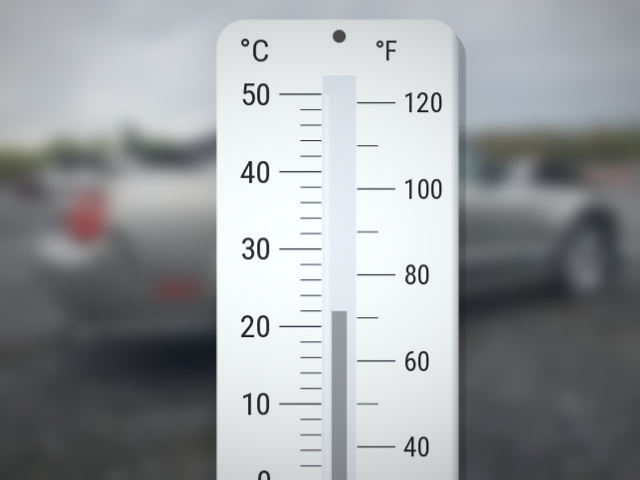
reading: 22 °C
